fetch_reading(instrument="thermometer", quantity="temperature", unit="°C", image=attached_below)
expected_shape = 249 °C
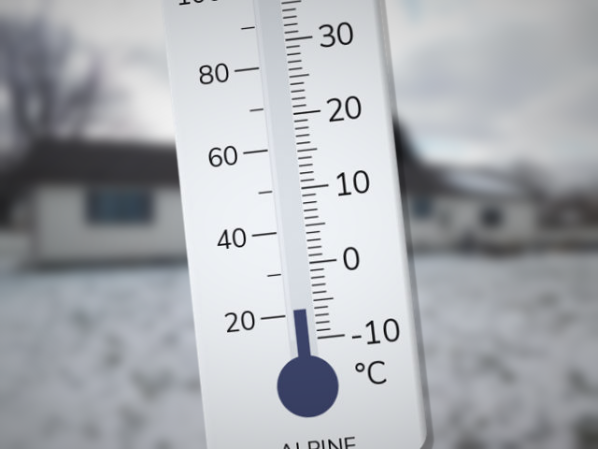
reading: -6 °C
